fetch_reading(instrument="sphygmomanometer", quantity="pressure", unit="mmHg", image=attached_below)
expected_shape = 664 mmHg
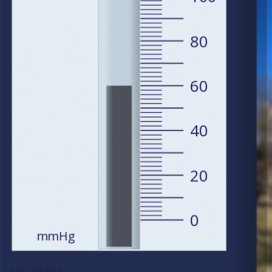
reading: 60 mmHg
